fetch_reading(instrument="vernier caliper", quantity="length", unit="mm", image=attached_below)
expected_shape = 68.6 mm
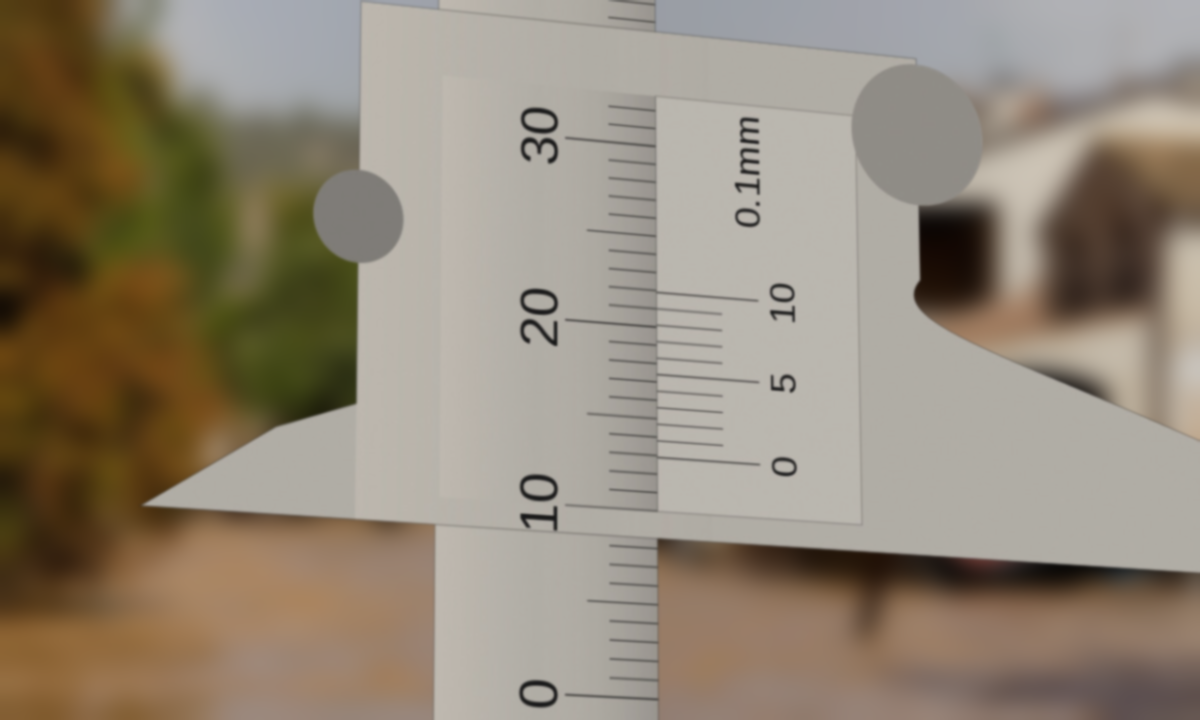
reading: 12.9 mm
